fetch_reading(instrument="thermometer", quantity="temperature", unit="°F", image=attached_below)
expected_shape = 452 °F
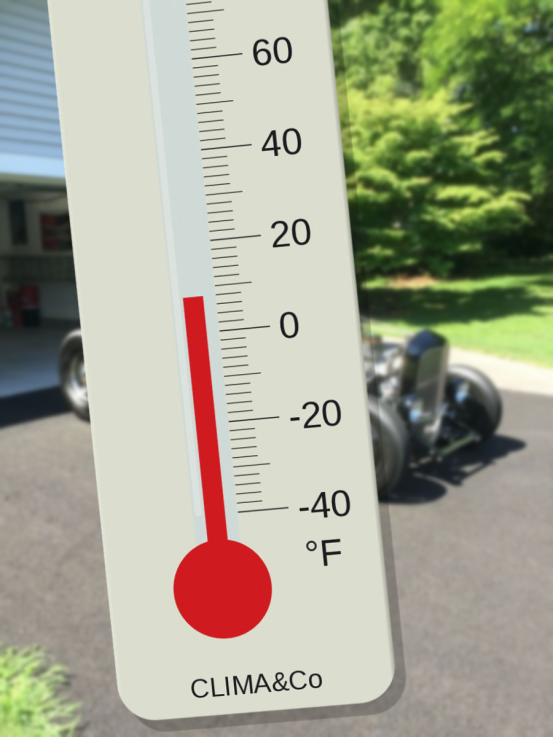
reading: 8 °F
